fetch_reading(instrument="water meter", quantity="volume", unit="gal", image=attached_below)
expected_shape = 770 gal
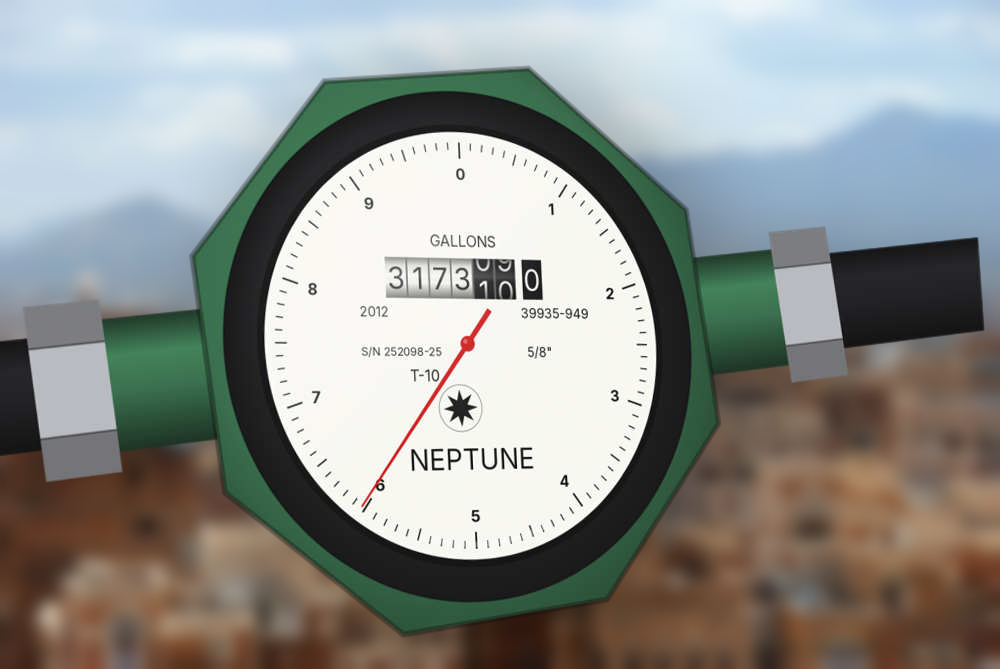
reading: 3173096.0 gal
